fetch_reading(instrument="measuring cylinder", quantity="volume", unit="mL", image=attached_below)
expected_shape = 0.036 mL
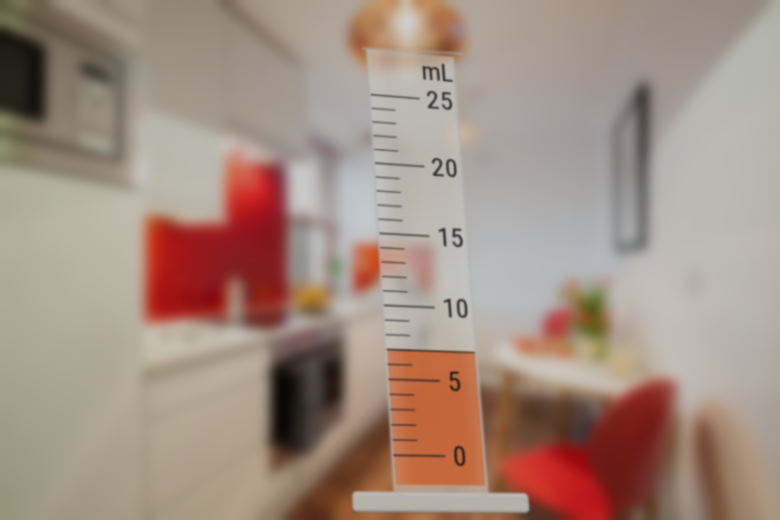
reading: 7 mL
